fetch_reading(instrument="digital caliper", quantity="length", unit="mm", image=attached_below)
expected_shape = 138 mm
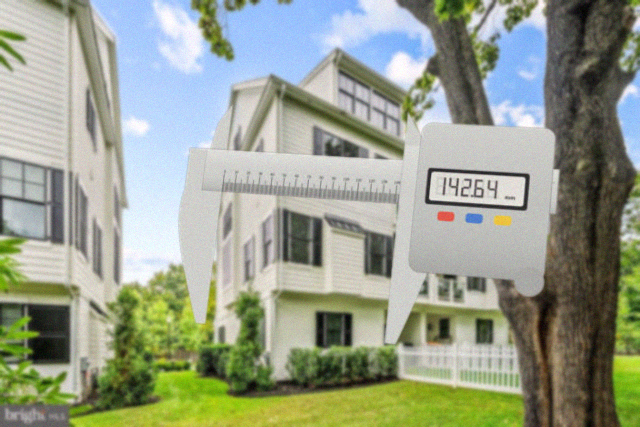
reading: 142.64 mm
